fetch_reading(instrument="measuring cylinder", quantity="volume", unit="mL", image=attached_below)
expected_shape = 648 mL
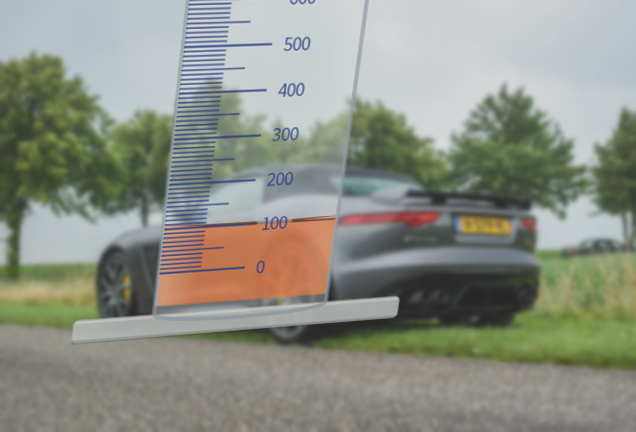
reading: 100 mL
